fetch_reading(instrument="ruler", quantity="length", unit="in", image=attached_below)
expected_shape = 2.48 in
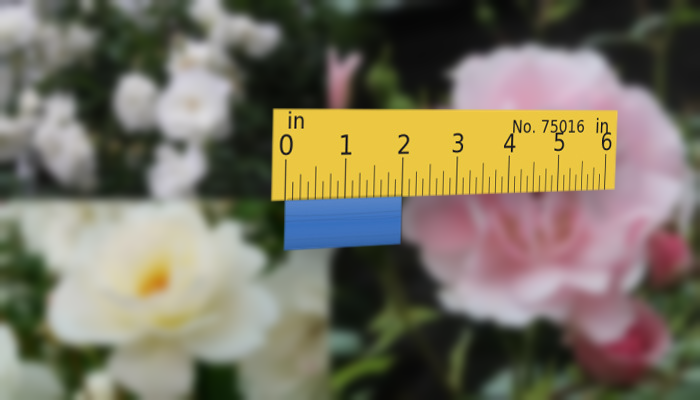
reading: 2 in
